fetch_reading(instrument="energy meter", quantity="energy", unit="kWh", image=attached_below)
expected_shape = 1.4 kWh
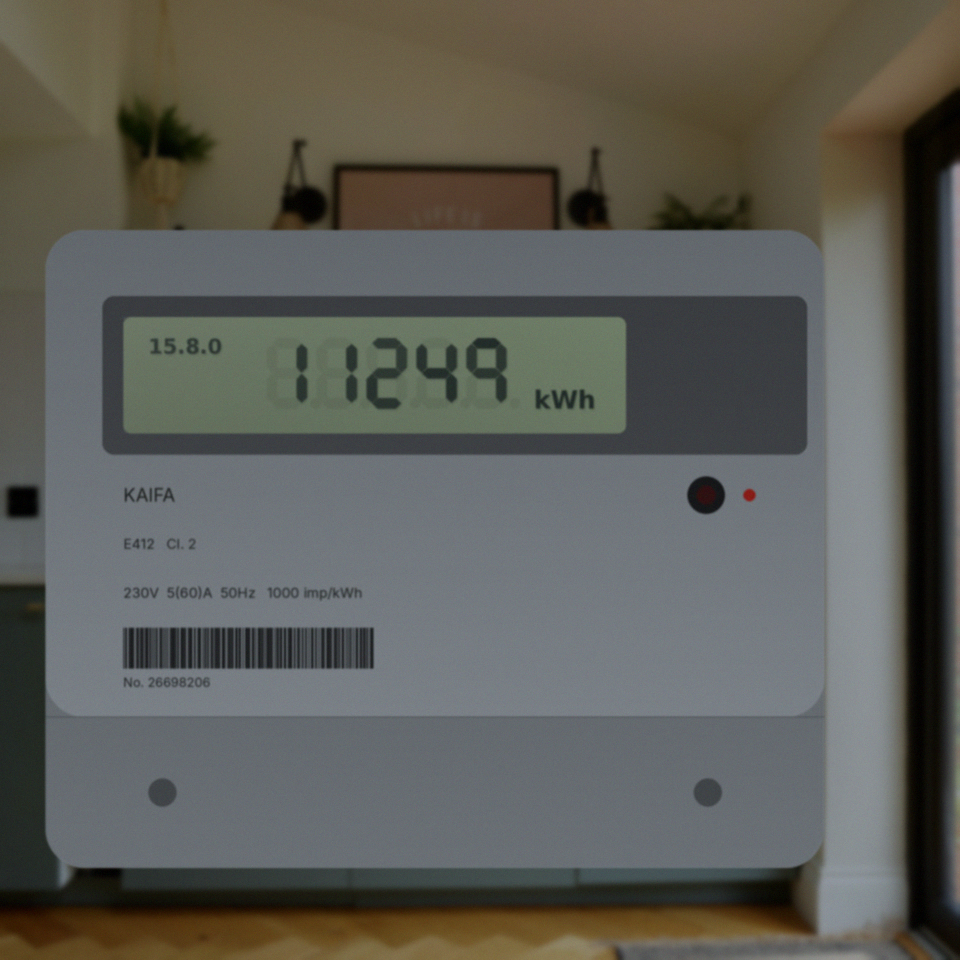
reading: 11249 kWh
